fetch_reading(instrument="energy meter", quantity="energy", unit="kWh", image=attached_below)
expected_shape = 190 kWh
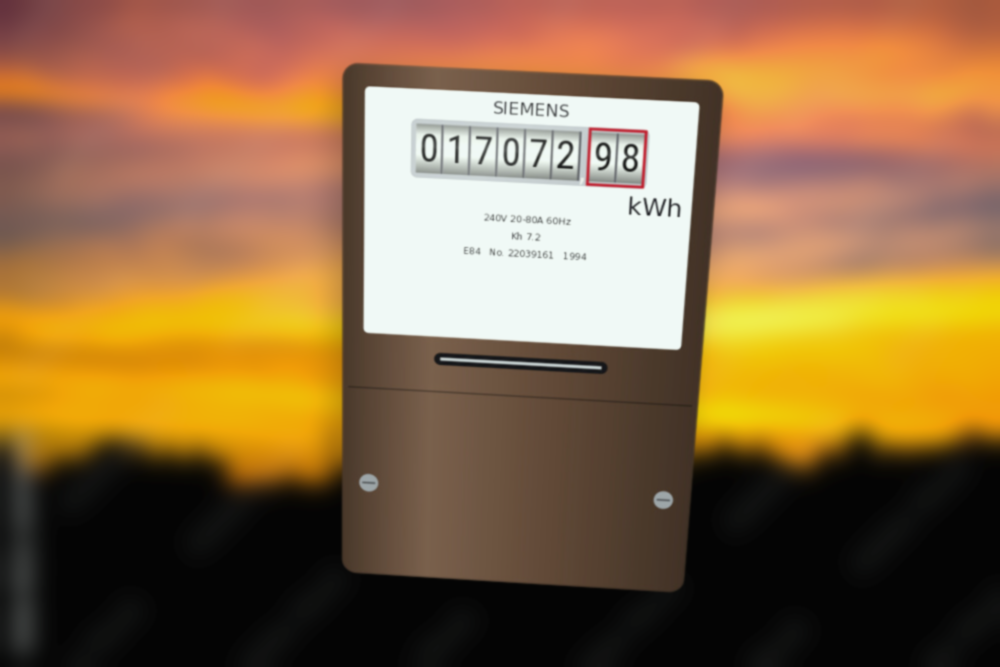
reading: 17072.98 kWh
